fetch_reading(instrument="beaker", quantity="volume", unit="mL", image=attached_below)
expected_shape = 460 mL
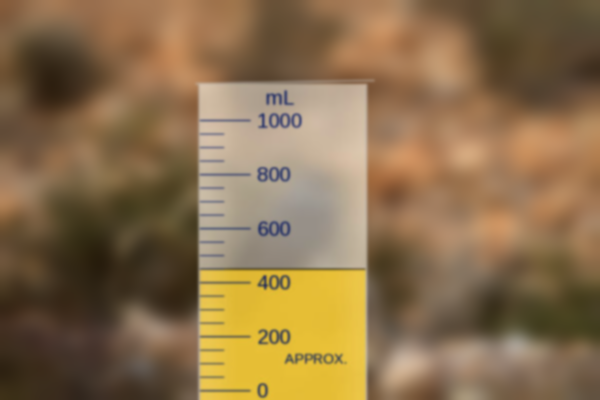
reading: 450 mL
